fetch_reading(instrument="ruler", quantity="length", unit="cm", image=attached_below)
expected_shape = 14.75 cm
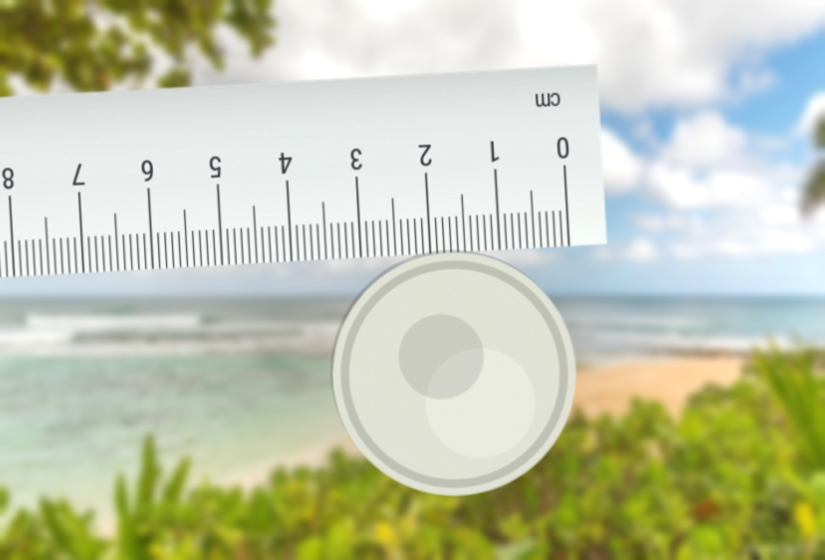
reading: 3.5 cm
